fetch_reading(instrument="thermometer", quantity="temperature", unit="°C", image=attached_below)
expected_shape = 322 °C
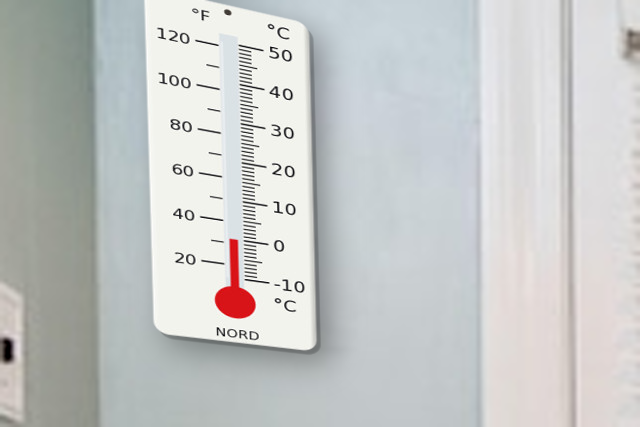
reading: 0 °C
